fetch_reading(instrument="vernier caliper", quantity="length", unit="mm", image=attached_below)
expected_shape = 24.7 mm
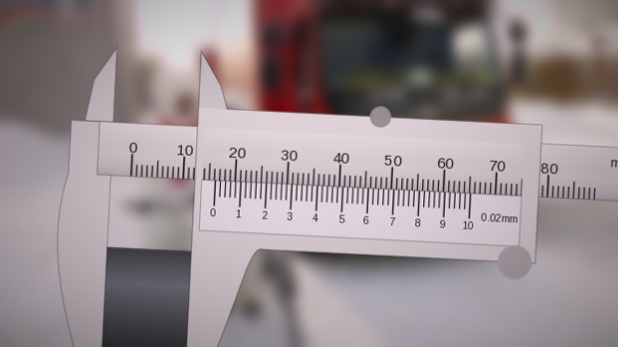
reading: 16.2 mm
